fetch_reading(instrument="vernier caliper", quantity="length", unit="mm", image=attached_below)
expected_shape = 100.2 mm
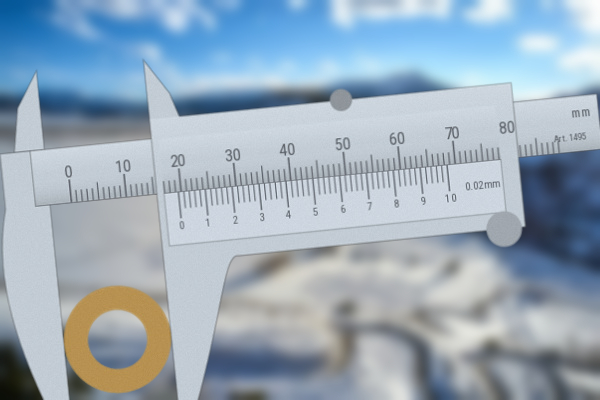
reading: 19.5 mm
